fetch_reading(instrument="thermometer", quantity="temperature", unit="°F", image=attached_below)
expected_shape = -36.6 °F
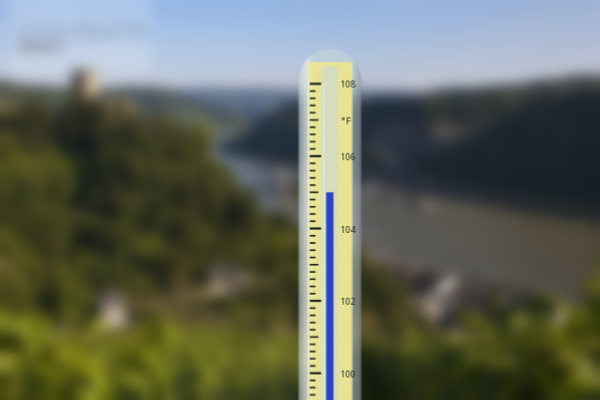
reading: 105 °F
